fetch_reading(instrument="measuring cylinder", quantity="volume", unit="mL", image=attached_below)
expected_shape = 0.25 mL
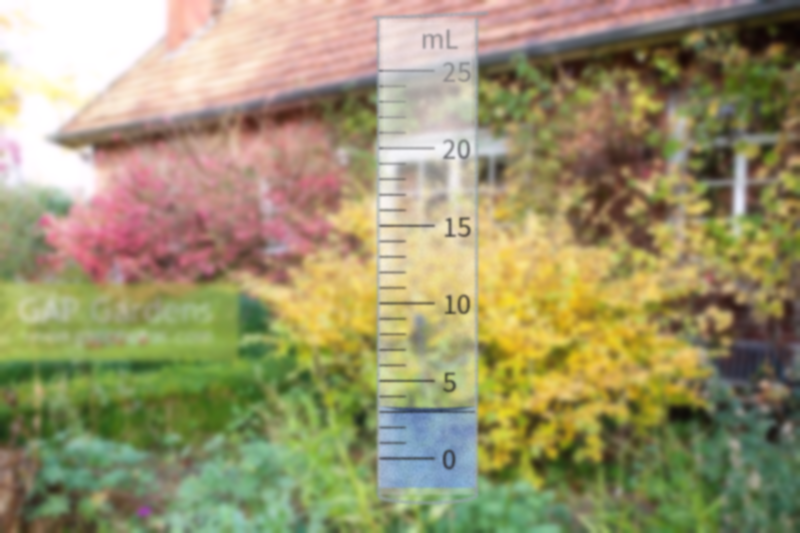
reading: 3 mL
